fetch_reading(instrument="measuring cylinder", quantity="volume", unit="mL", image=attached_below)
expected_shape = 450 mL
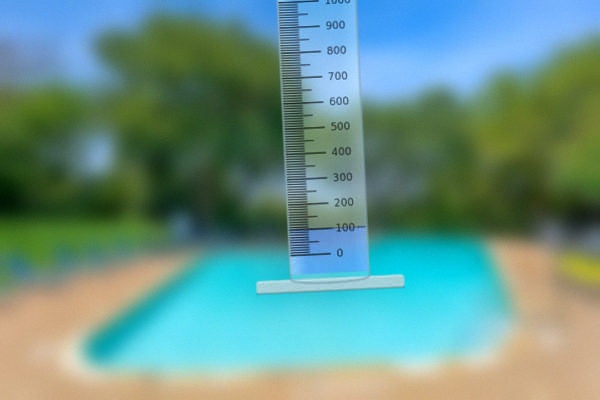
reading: 100 mL
